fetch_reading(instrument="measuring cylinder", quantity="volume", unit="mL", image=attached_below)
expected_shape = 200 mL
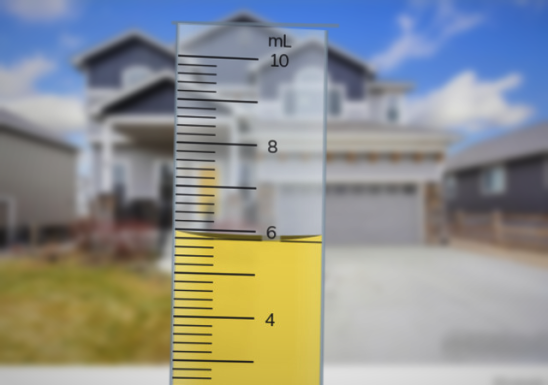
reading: 5.8 mL
